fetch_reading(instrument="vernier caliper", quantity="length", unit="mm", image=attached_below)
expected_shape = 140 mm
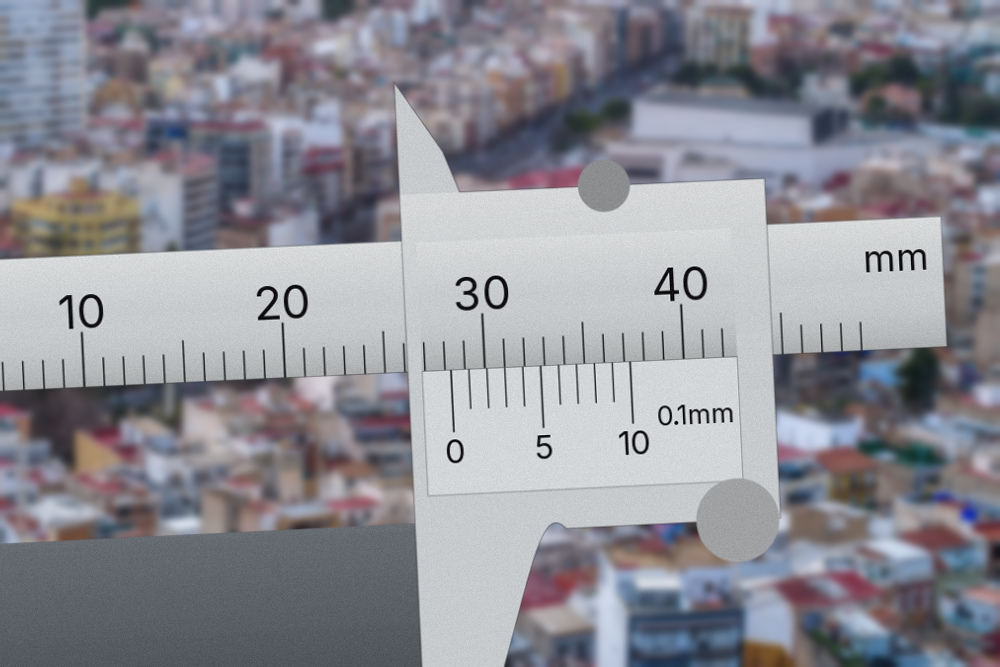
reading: 28.3 mm
